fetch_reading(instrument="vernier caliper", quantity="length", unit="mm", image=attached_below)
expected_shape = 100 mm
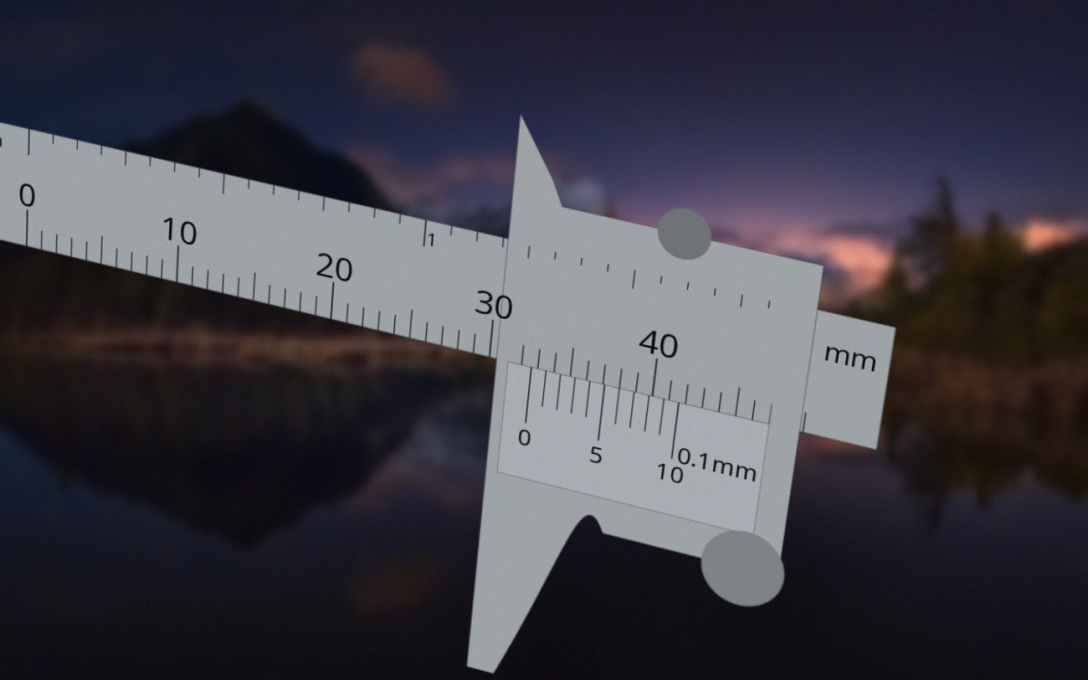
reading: 32.6 mm
